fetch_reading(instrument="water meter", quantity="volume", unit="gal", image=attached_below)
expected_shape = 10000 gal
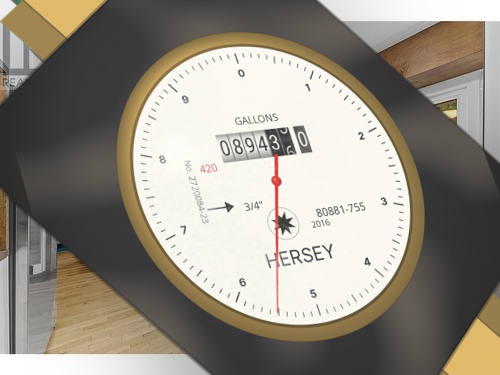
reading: 894355.5 gal
